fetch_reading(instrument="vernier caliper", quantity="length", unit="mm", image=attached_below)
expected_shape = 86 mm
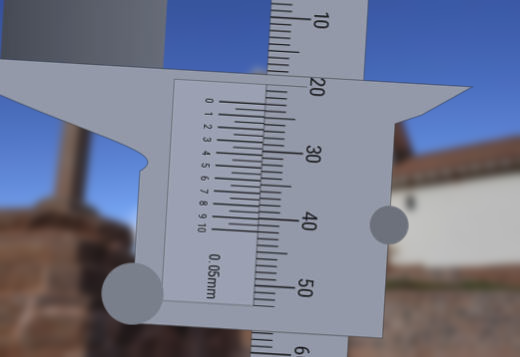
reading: 23.0 mm
